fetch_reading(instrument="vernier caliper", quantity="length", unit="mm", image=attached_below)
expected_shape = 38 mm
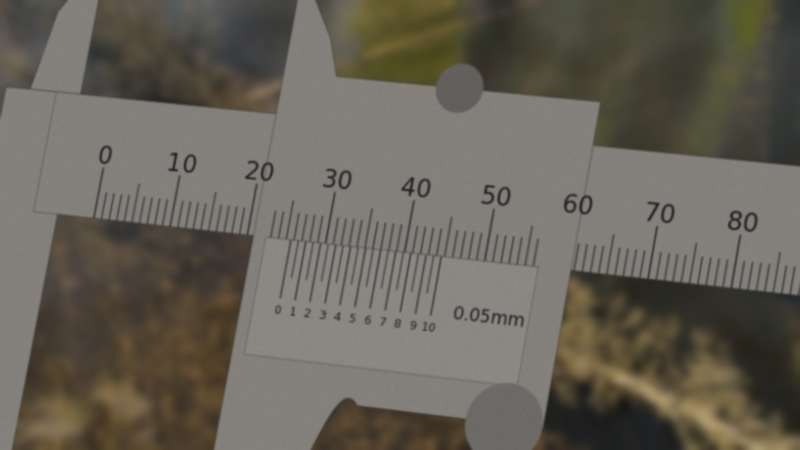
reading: 25.6 mm
